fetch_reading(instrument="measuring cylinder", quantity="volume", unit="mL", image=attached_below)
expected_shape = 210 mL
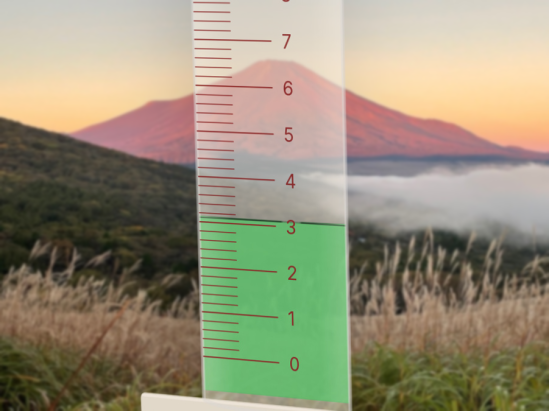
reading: 3.1 mL
